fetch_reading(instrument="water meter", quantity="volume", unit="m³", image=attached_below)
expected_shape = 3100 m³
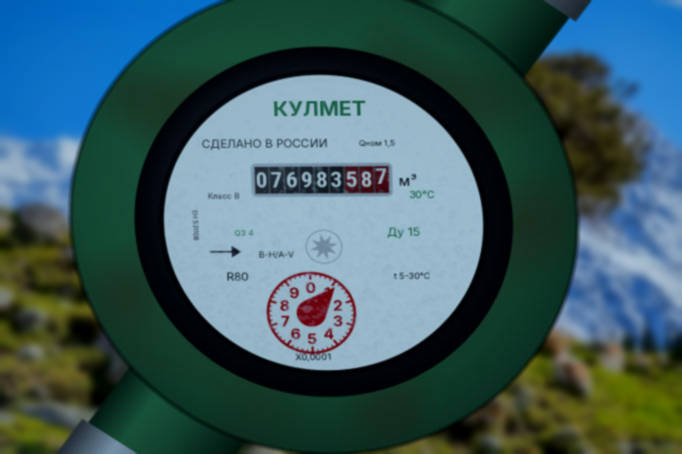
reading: 76983.5871 m³
